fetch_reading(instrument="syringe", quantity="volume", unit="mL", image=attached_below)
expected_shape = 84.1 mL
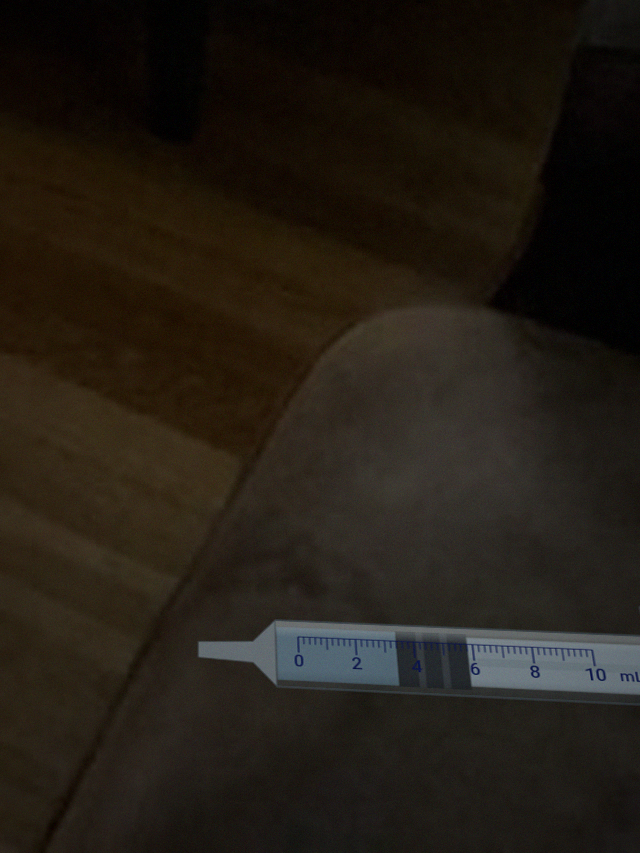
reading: 3.4 mL
